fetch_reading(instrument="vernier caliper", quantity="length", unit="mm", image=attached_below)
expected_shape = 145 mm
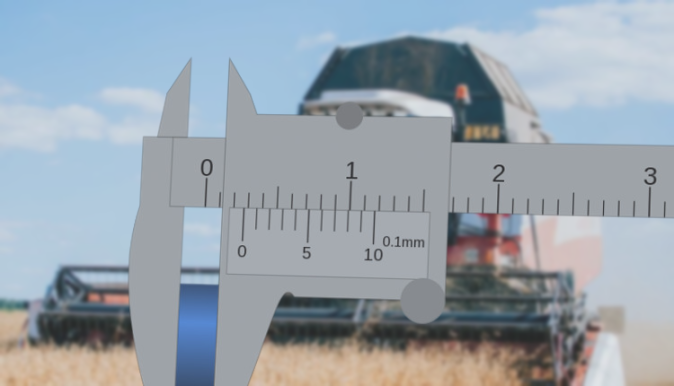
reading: 2.7 mm
